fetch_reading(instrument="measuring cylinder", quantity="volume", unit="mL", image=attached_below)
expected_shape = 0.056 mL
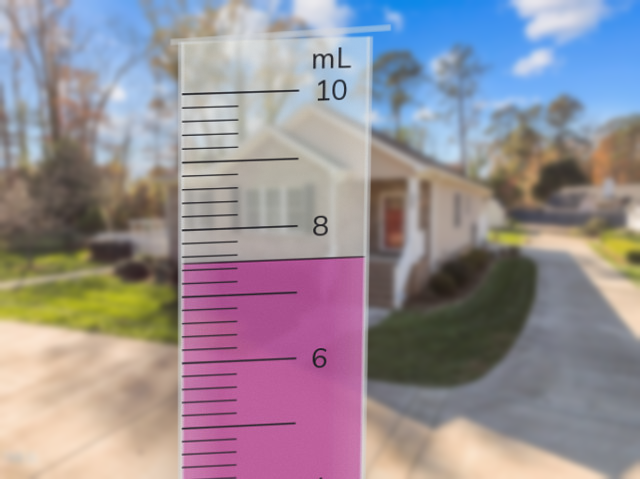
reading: 7.5 mL
